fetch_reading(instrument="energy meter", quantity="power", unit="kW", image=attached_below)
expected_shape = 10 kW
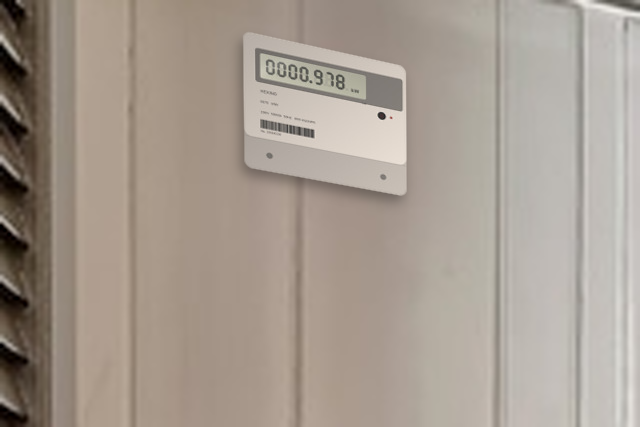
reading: 0.978 kW
